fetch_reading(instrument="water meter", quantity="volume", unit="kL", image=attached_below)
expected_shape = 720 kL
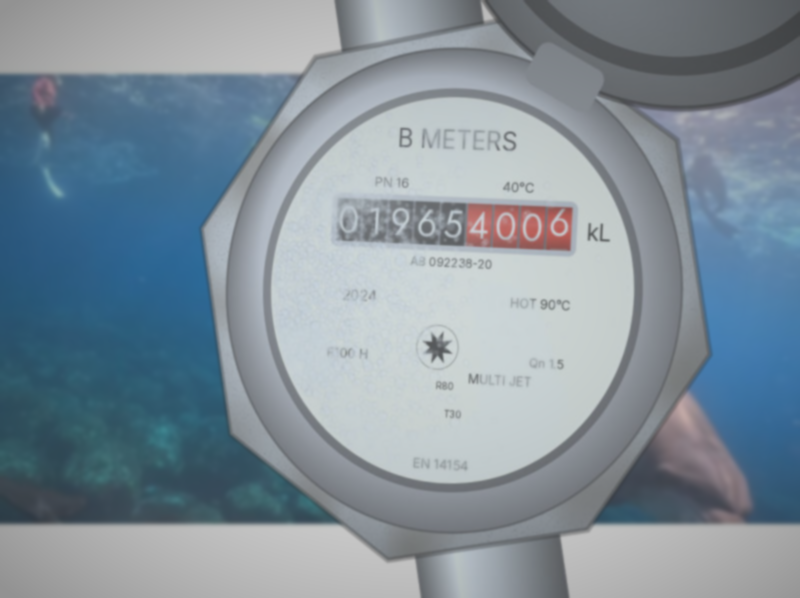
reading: 1965.4006 kL
